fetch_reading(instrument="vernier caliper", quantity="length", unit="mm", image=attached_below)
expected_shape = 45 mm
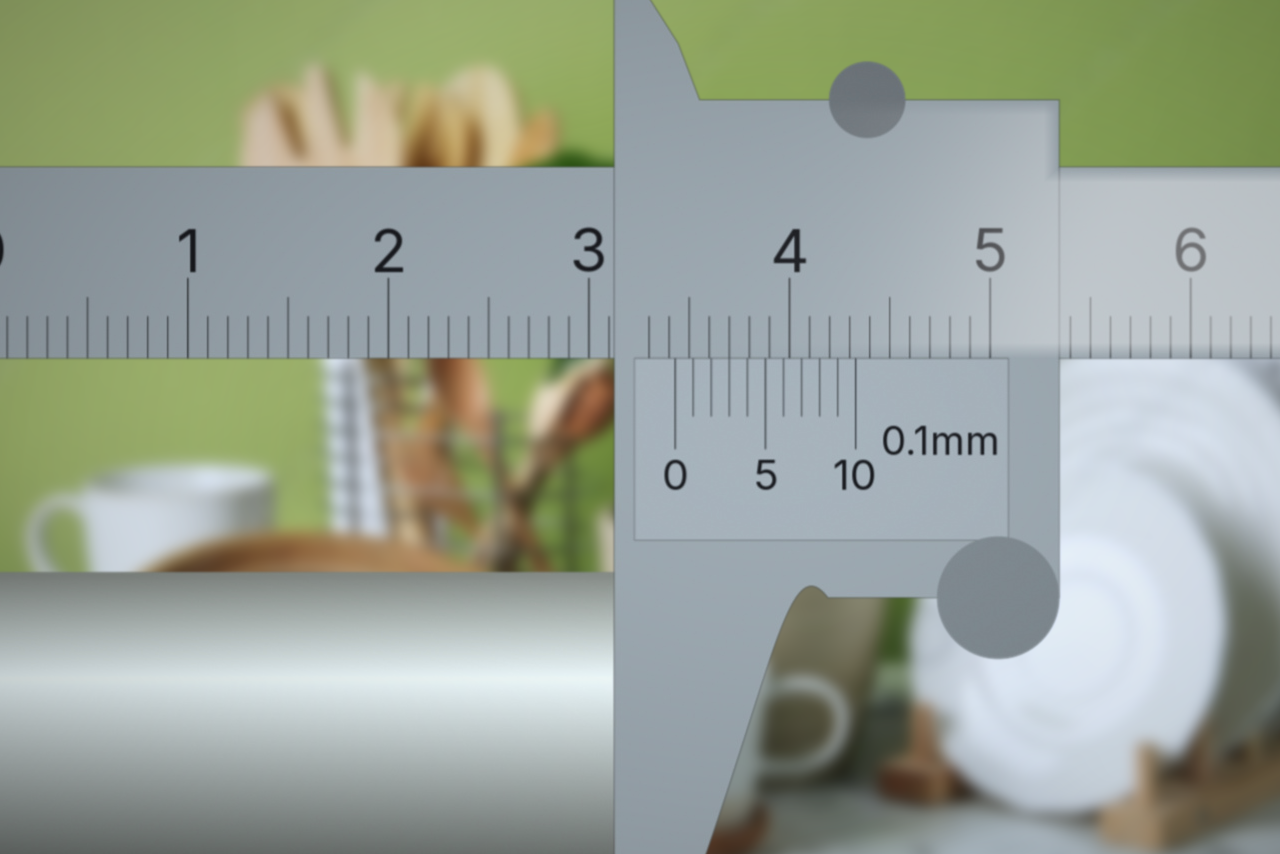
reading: 34.3 mm
